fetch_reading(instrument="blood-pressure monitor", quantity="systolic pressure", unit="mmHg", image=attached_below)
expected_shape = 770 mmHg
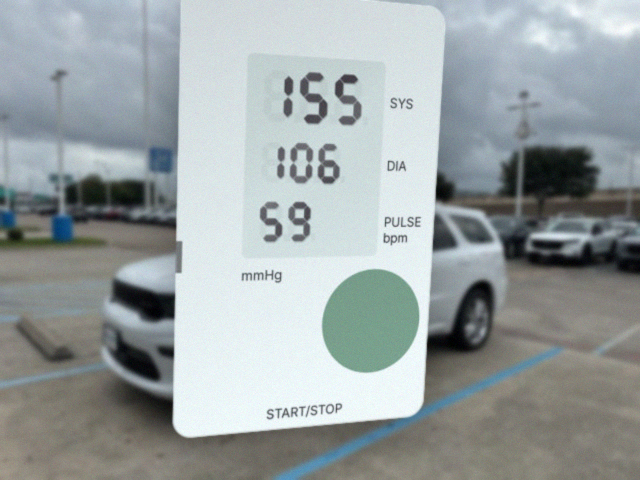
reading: 155 mmHg
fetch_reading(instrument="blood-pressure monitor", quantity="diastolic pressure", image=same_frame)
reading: 106 mmHg
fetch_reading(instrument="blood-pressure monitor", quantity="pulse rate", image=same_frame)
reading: 59 bpm
